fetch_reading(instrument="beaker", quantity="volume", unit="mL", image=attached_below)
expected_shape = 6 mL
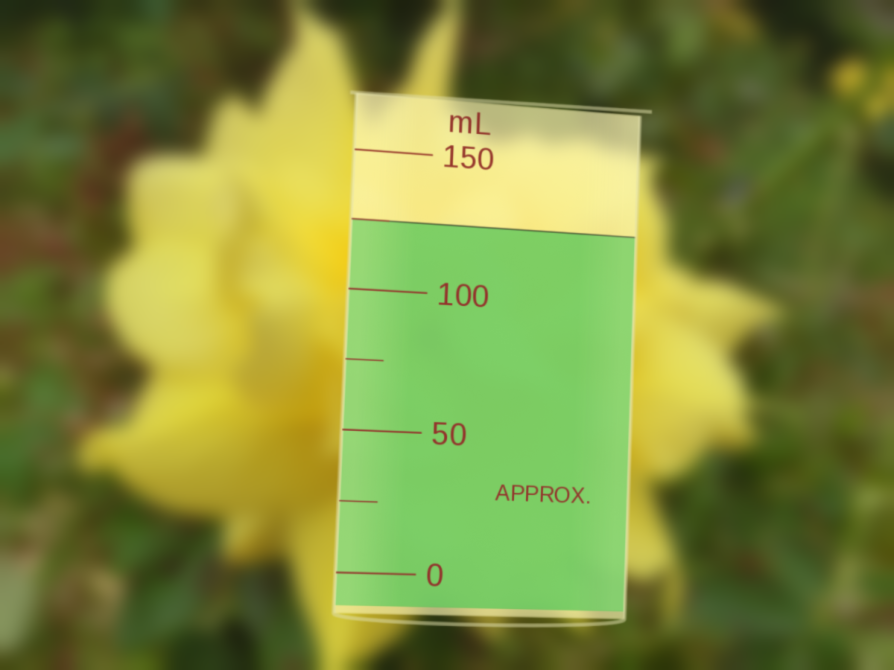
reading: 125 mL
